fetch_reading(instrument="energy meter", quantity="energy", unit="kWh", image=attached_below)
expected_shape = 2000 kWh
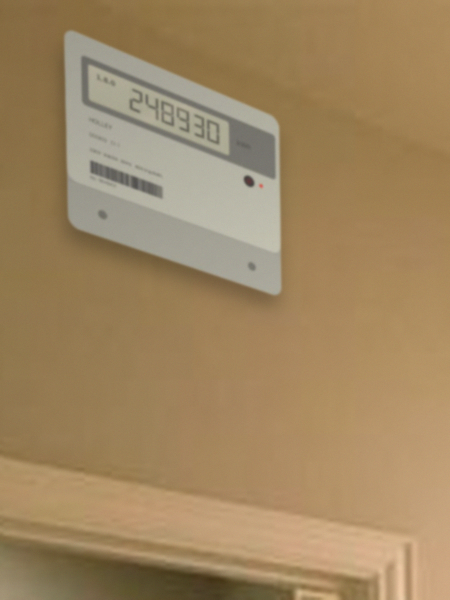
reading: 248930 kWh
